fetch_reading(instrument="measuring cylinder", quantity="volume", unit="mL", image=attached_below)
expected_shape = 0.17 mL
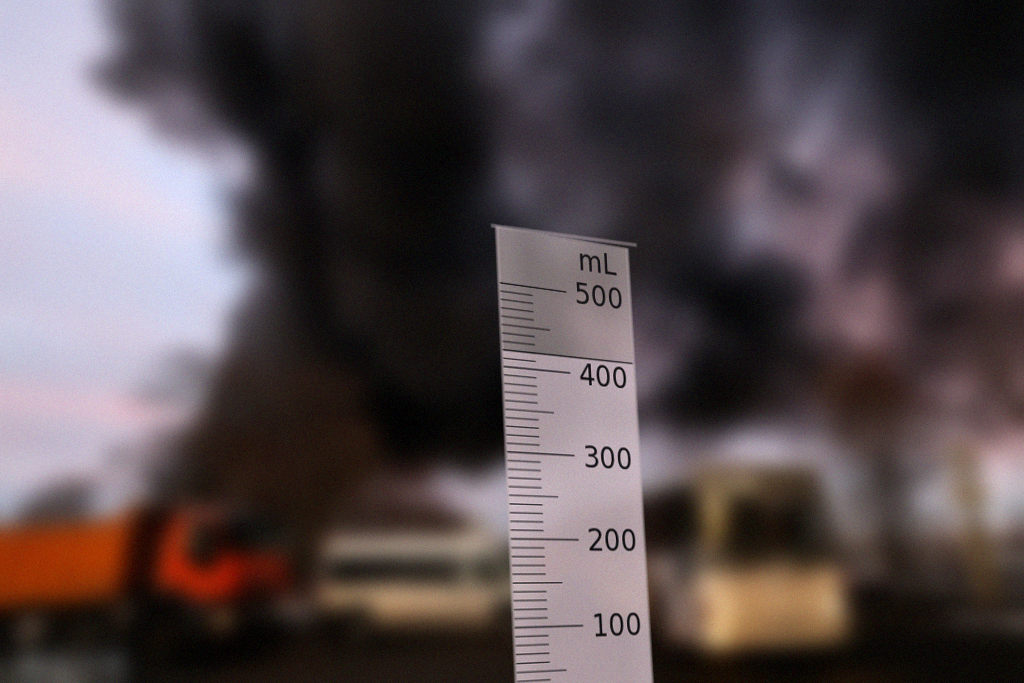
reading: 420 mL
